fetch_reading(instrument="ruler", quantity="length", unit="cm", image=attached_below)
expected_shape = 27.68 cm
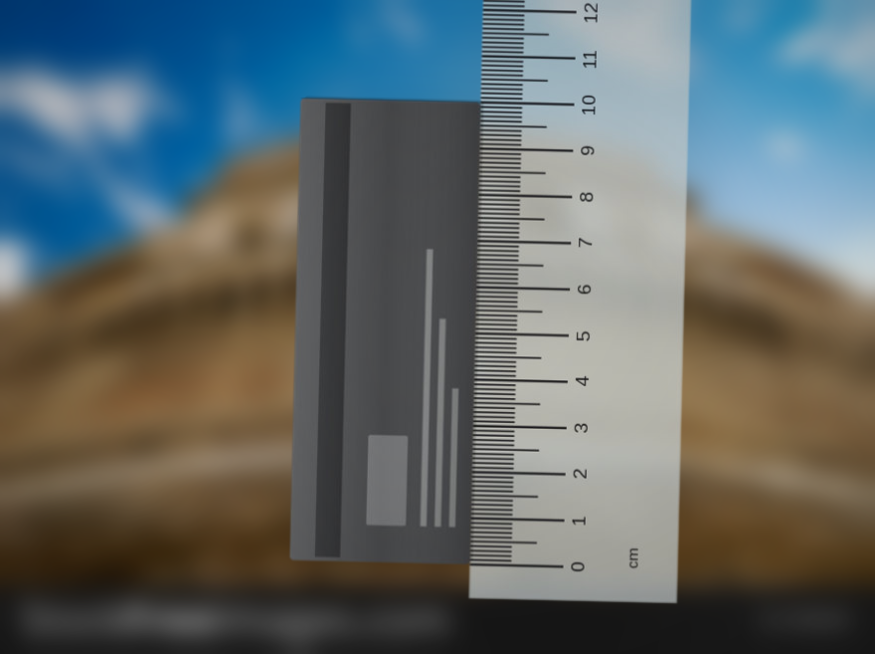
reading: 10 cm
